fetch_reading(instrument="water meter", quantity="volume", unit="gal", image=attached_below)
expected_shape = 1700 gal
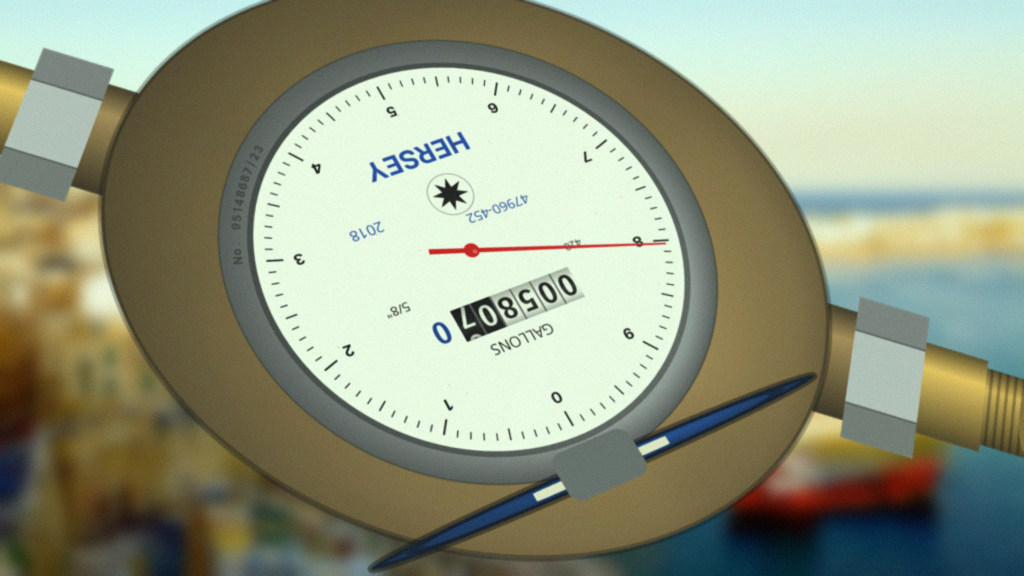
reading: 58068.0 gal
